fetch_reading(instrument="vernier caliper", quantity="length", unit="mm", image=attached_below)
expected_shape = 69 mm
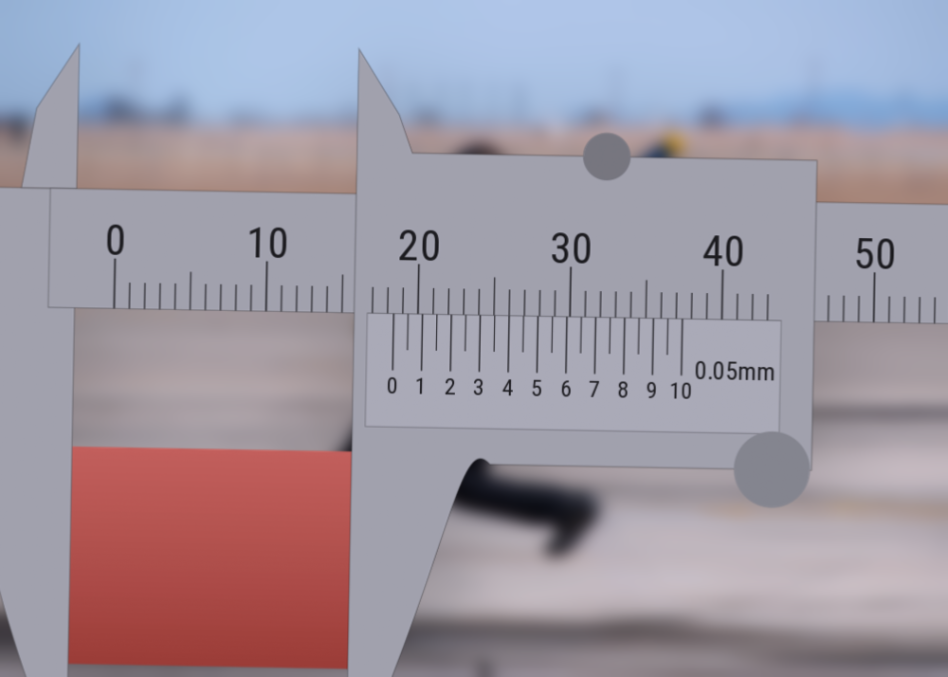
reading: 18.4 mm
